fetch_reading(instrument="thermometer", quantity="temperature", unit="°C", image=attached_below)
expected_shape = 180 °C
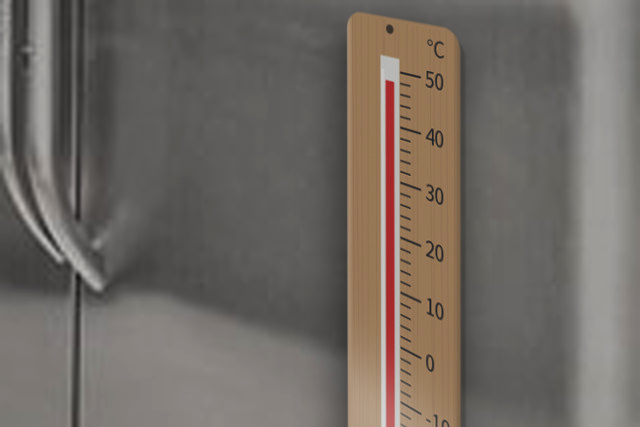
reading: 48 °C
